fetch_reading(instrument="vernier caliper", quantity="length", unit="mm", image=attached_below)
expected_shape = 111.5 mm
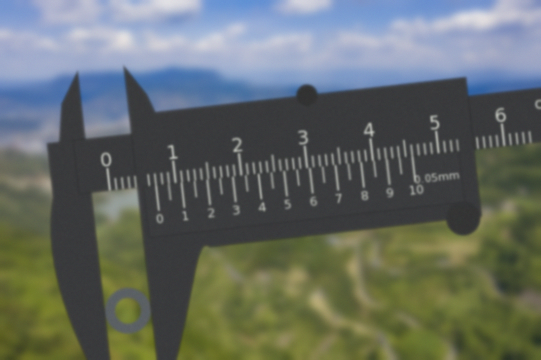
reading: 7.0 mm
